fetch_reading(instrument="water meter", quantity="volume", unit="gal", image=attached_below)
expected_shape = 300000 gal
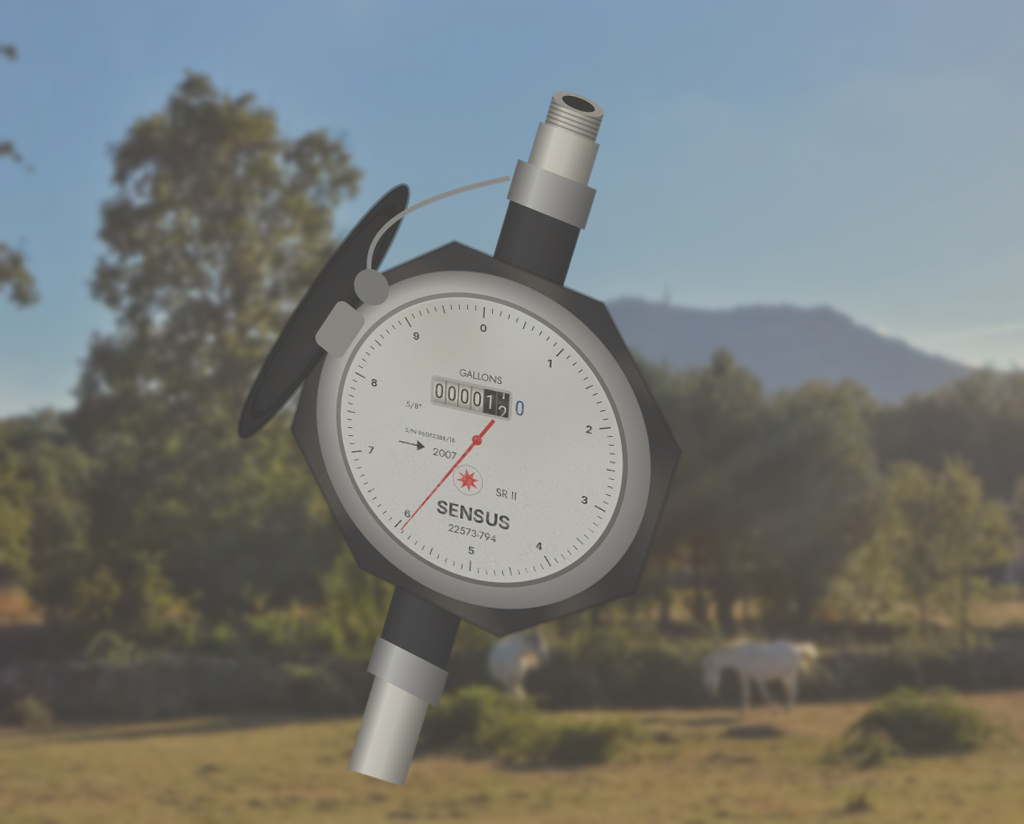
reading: 115.9 gal
